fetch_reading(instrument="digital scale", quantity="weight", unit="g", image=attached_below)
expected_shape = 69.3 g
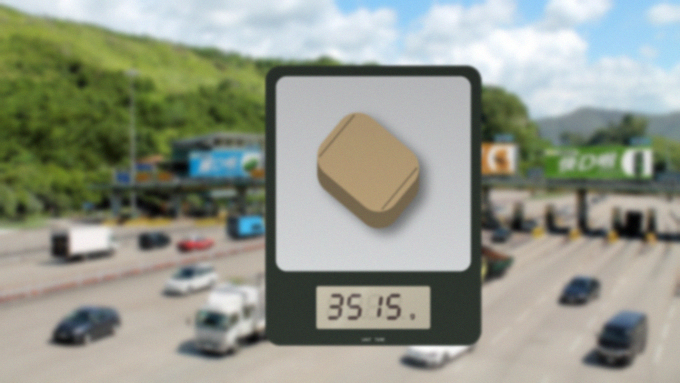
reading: 3515 g
